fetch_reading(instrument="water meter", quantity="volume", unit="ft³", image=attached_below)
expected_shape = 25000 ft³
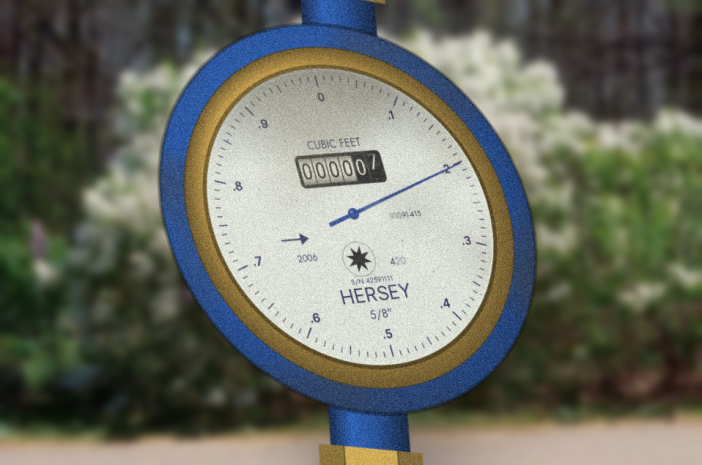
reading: 7.20 ft³
